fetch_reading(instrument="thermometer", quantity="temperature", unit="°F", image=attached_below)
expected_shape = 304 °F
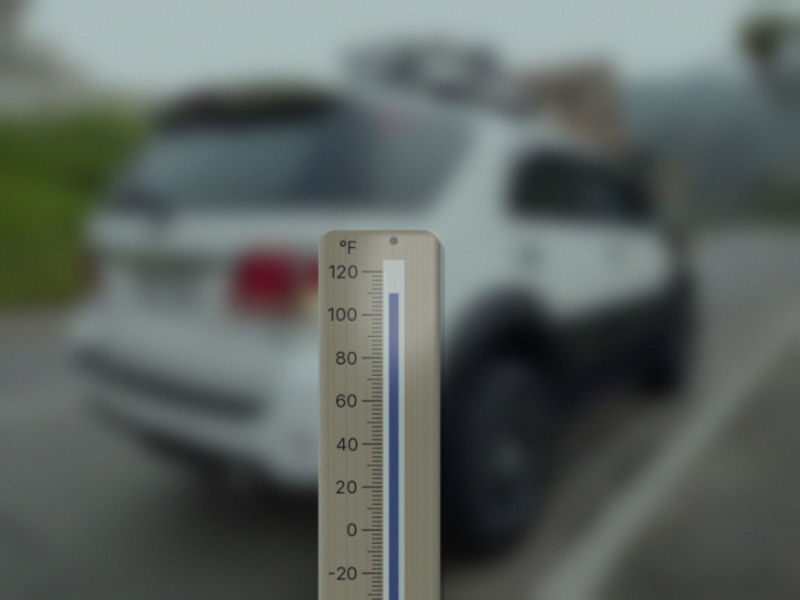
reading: 110 °F
